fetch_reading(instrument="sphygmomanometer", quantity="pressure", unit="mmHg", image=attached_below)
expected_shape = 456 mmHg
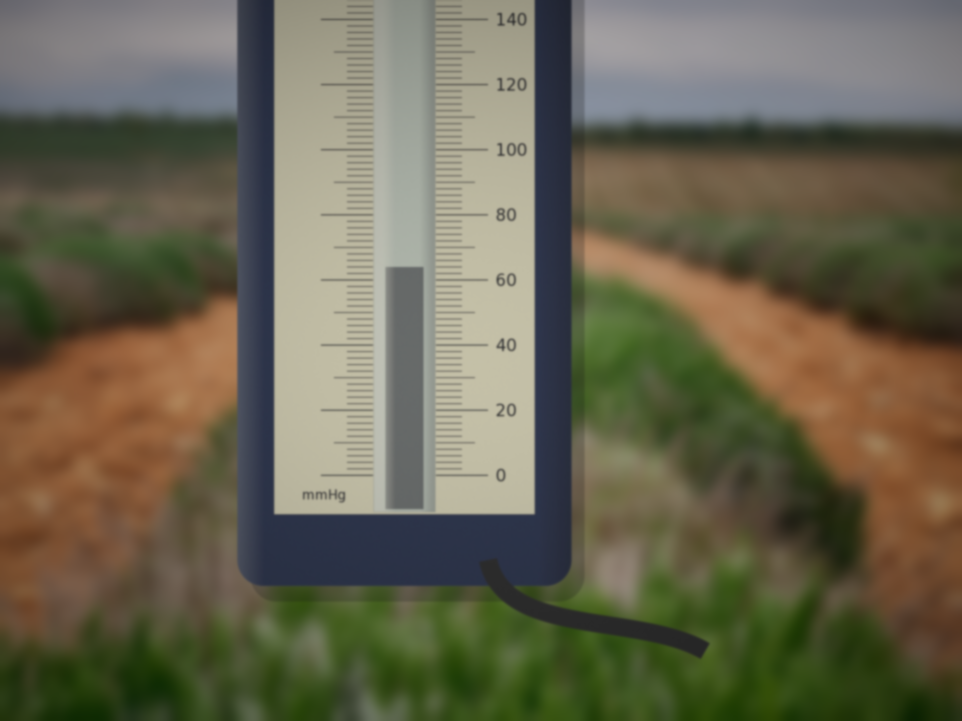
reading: 64 mmHg
